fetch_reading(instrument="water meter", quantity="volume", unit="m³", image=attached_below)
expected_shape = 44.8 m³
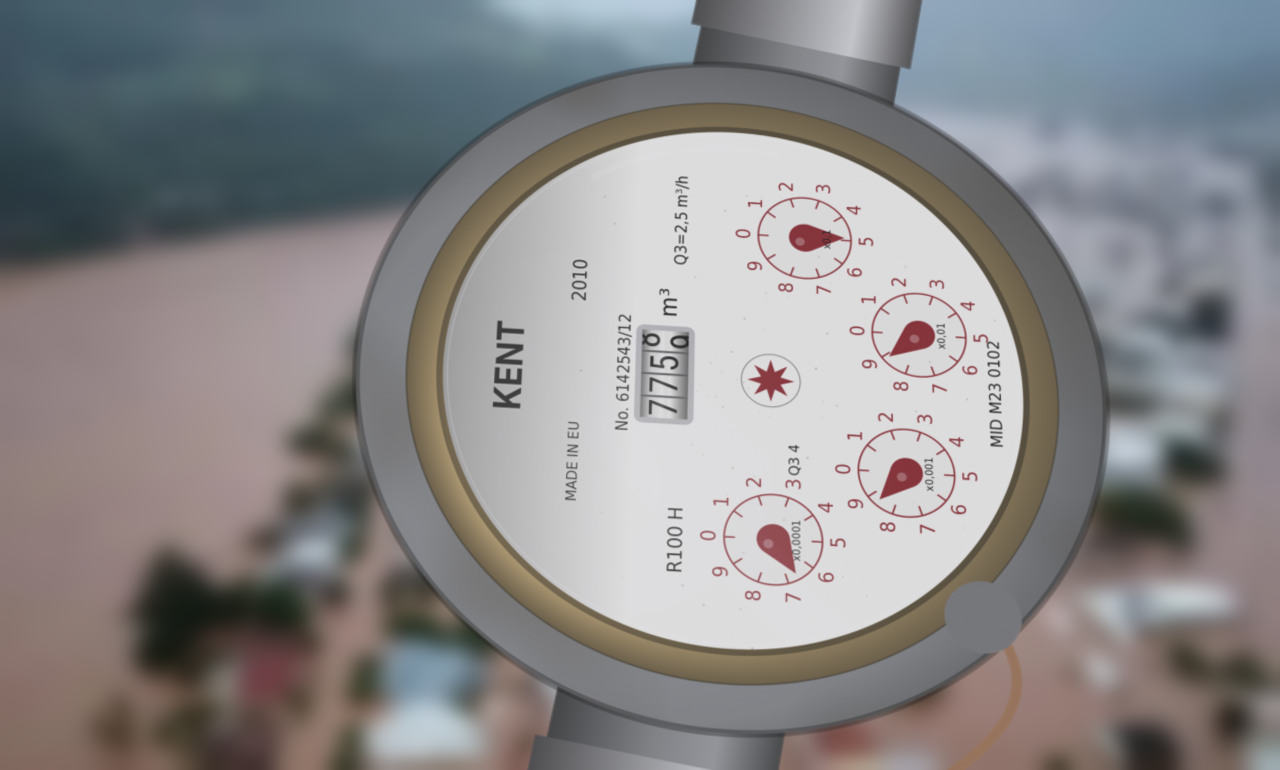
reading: 7758.4886 m³
